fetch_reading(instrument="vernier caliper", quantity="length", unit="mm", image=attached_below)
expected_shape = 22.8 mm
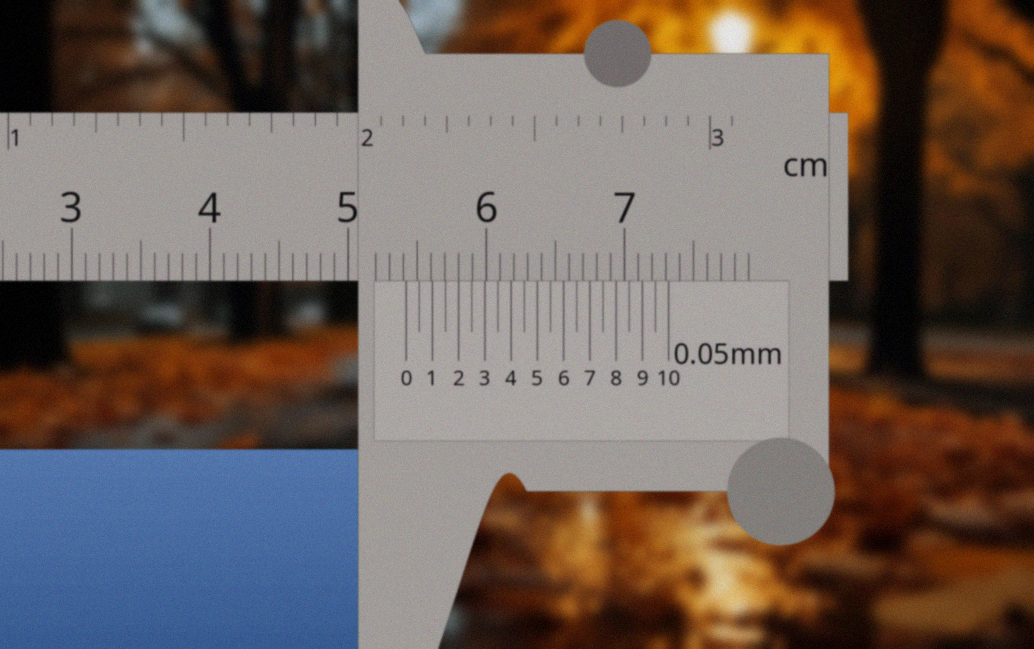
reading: 54.2 mm
